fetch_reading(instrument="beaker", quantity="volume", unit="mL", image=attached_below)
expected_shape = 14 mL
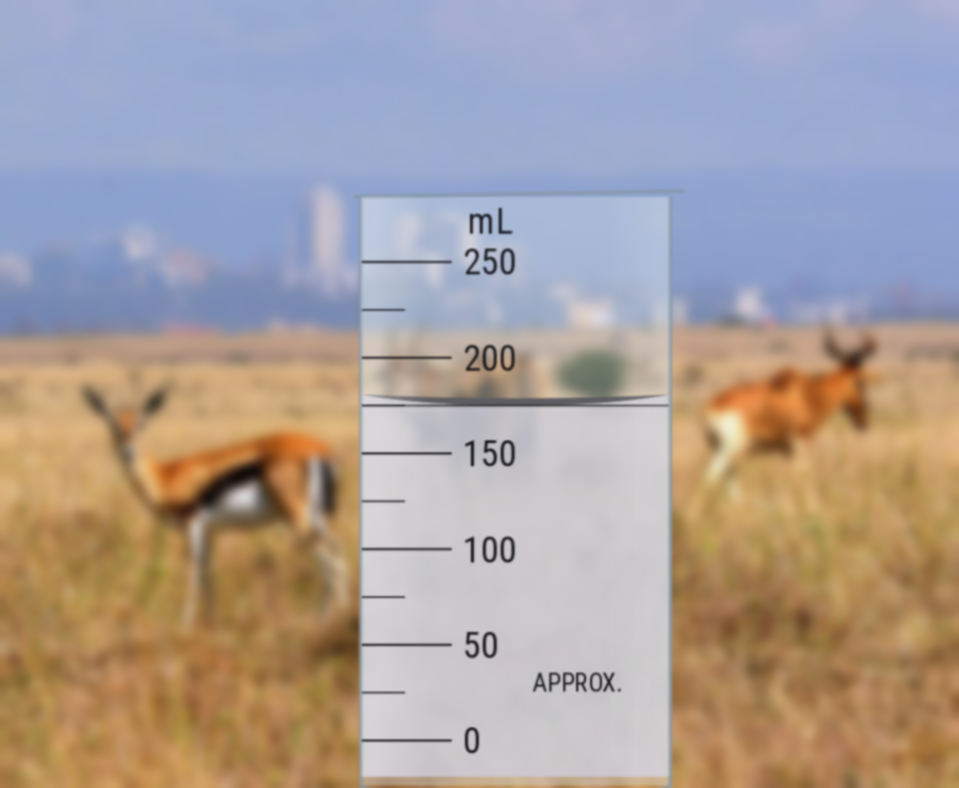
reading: 175 mL
